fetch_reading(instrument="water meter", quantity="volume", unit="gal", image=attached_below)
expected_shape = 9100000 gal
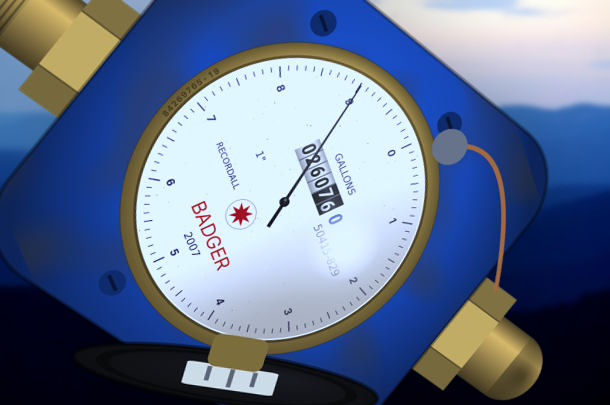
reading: 260759.0 gal
